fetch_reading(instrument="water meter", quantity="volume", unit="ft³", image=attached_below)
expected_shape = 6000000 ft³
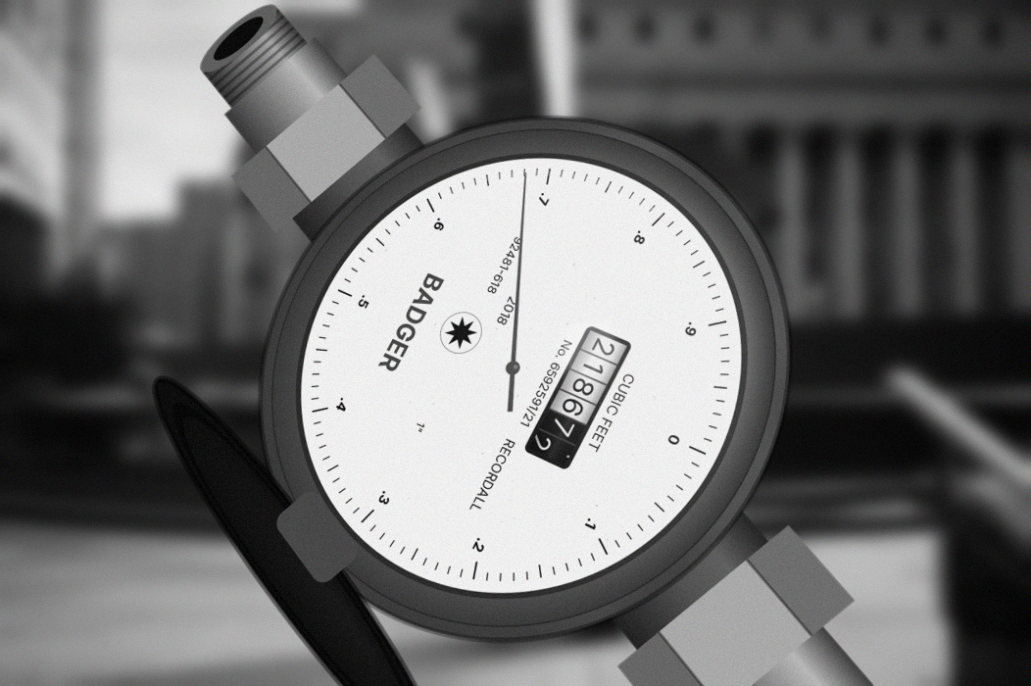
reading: 218671.68 ft³
